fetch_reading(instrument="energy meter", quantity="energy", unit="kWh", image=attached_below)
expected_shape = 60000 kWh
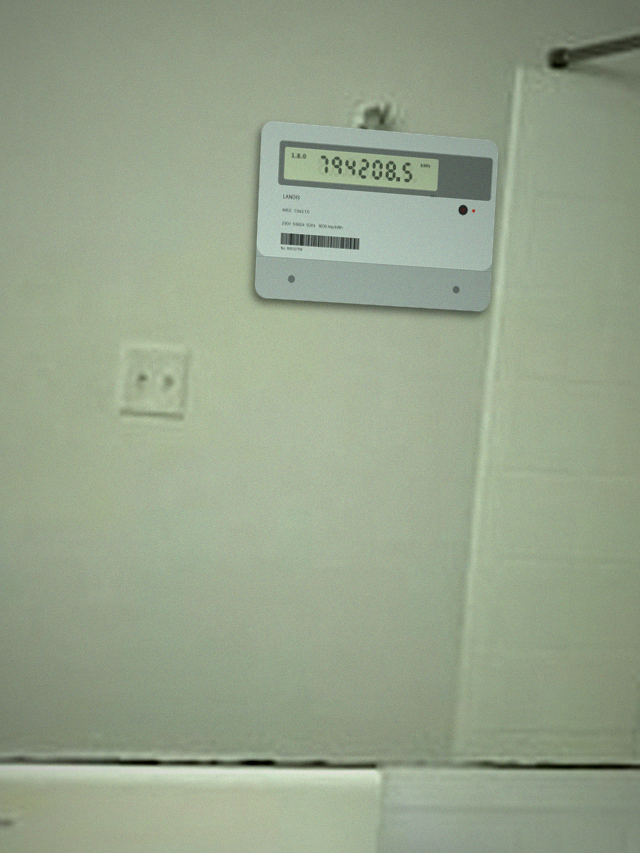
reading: 794208.5 kWh
